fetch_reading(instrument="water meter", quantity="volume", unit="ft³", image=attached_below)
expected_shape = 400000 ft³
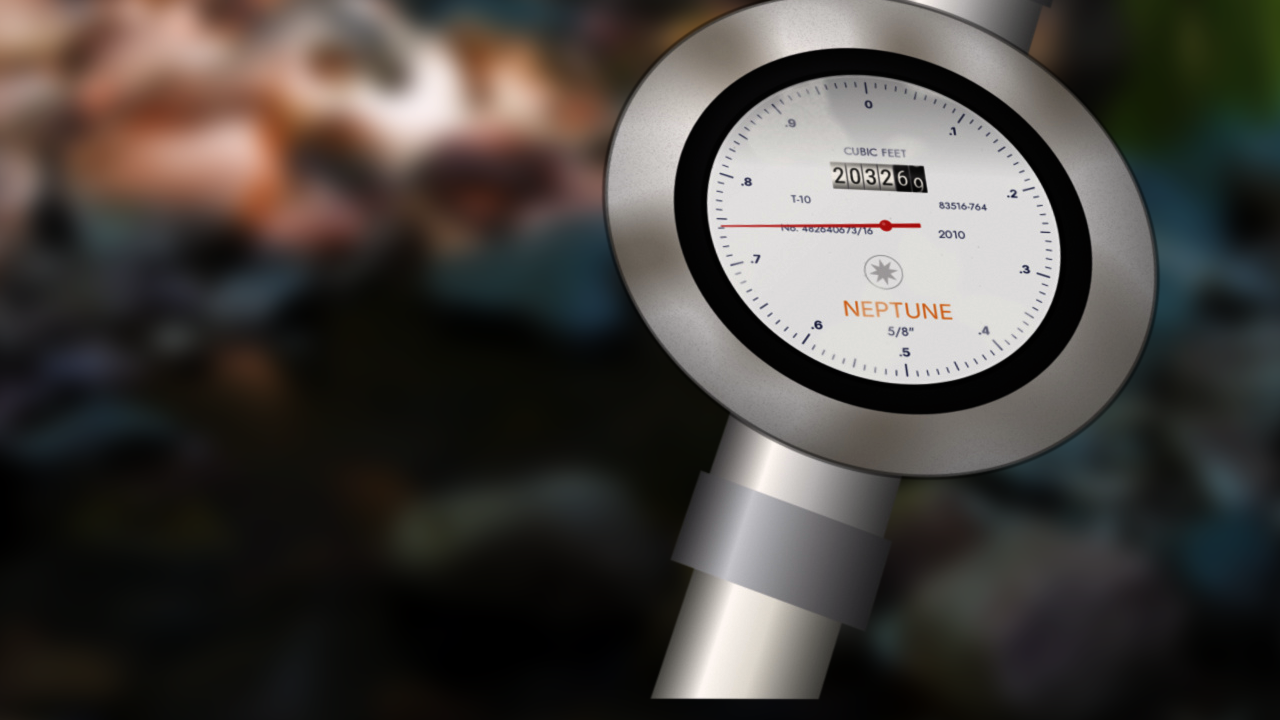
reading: 203268.74 ft³
